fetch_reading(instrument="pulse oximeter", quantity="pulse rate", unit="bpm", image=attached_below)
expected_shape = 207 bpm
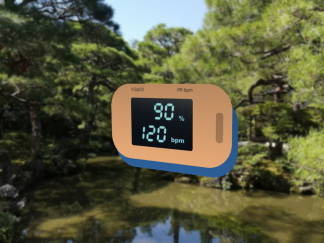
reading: 120 bpm
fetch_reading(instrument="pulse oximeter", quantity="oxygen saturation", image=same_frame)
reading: 90 %
